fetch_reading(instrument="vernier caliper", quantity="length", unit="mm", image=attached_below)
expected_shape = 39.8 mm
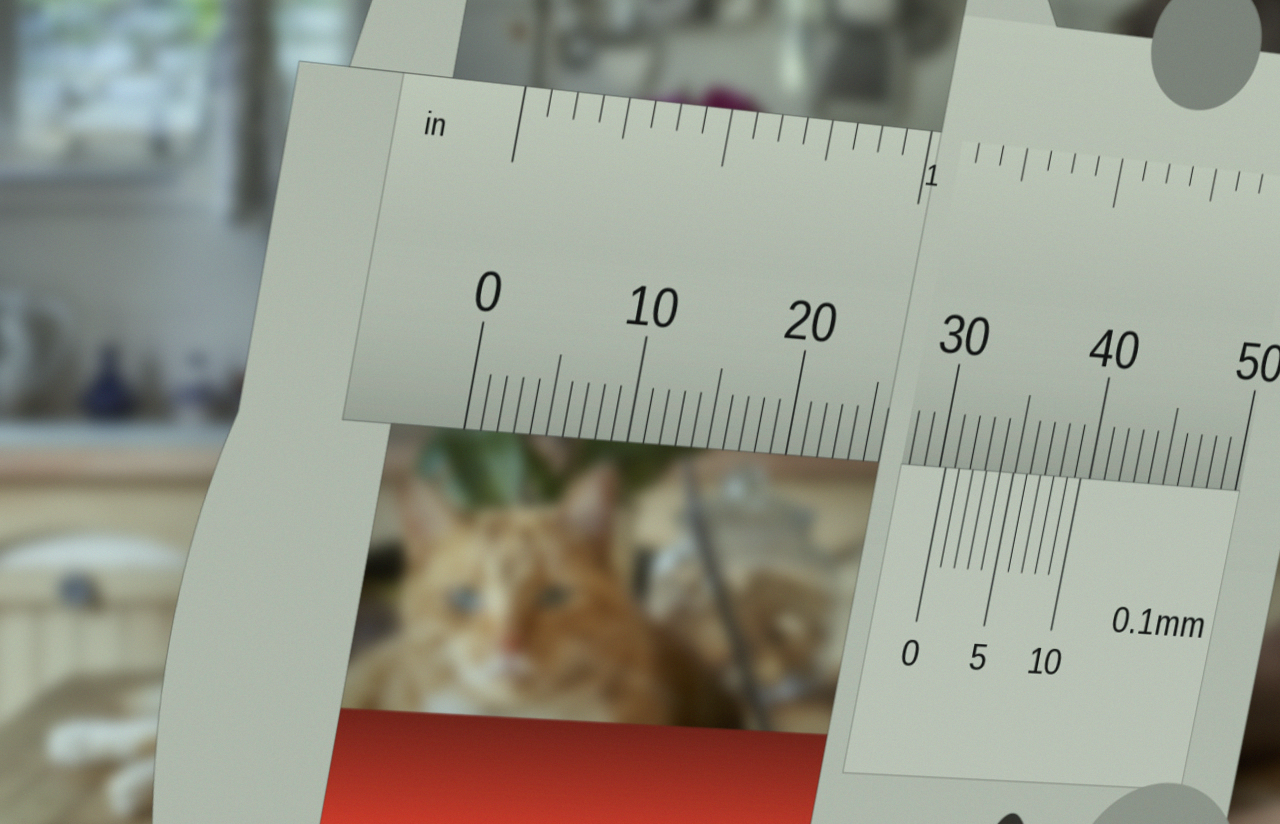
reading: 30.4 mm
